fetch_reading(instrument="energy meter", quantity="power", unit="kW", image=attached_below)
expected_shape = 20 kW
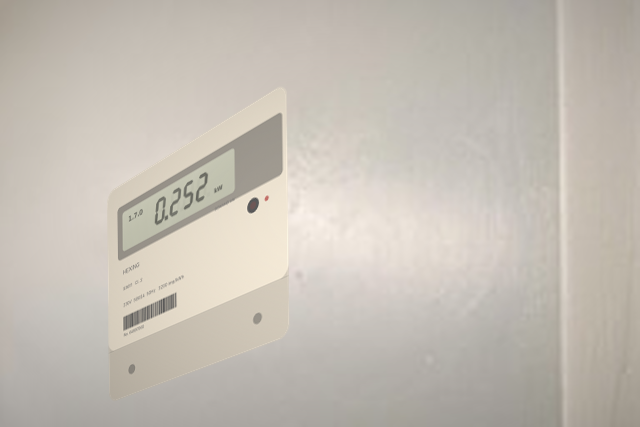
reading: 0.252 kW
